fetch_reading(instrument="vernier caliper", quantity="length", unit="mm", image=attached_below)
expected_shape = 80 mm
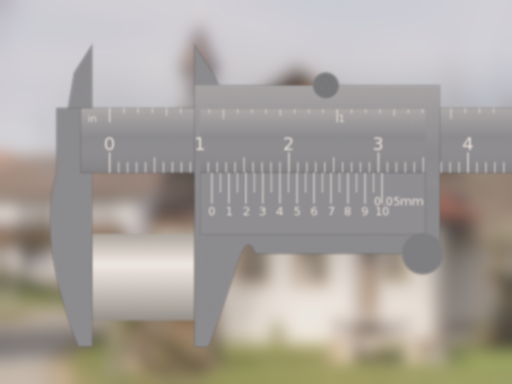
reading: 11.4 mm
